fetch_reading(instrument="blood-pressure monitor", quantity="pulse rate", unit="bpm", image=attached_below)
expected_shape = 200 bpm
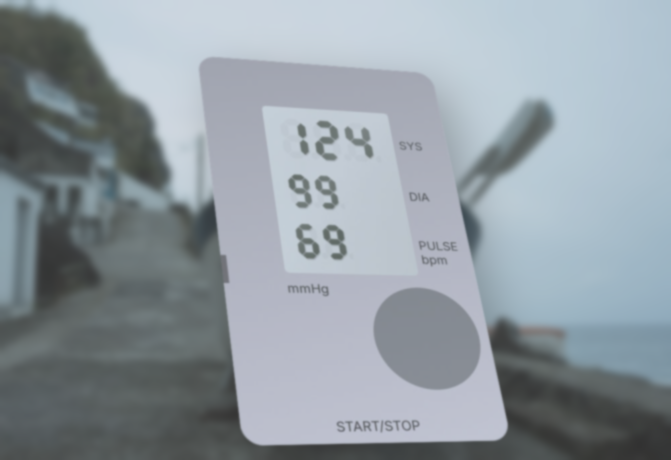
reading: 69 bpm
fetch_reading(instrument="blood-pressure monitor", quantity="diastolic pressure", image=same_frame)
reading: 99 mmHg
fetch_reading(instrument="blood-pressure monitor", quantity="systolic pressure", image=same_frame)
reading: 124 mmHg
